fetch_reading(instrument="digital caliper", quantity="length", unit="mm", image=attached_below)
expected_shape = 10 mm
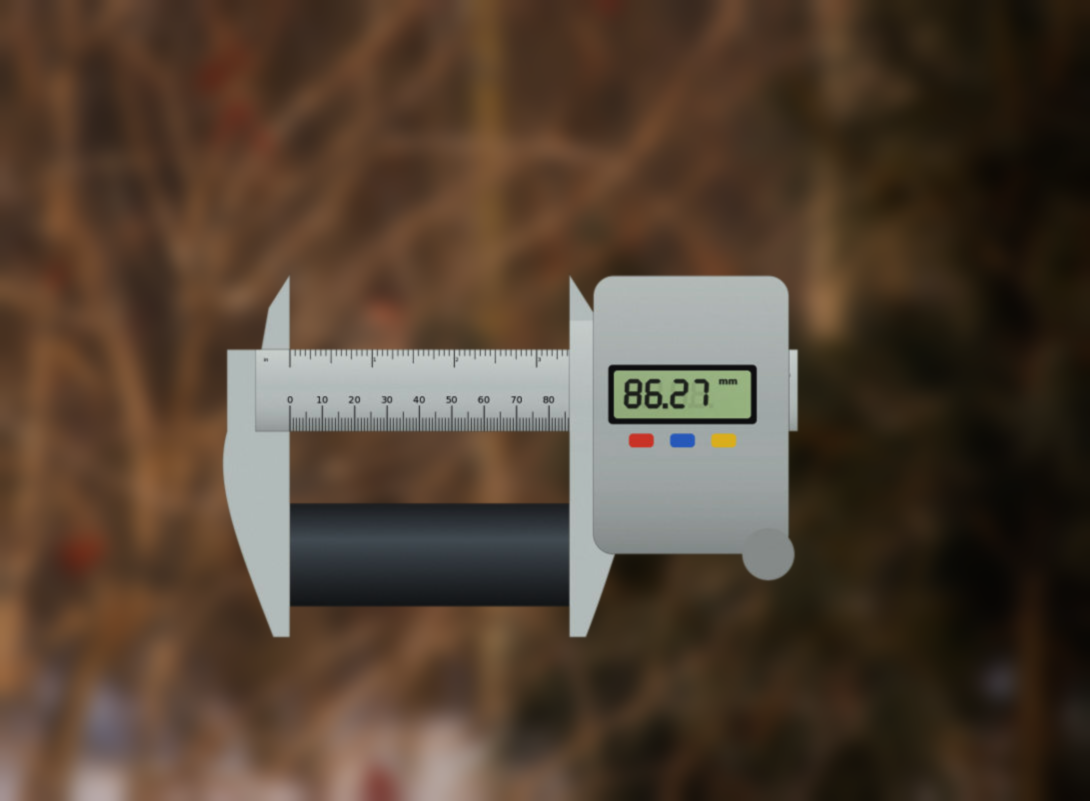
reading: 86.27 mm
